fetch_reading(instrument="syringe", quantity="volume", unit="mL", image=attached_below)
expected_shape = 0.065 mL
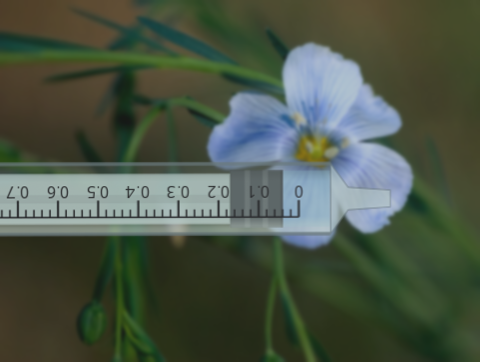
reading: 0.04 mL
